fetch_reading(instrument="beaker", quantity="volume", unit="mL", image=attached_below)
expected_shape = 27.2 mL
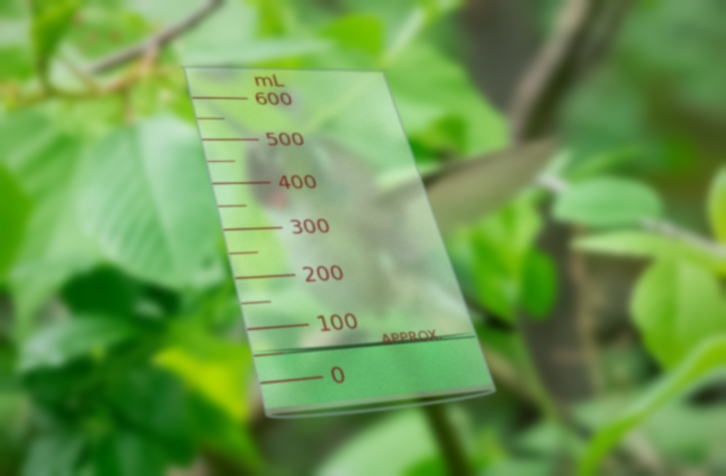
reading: 50 mL
